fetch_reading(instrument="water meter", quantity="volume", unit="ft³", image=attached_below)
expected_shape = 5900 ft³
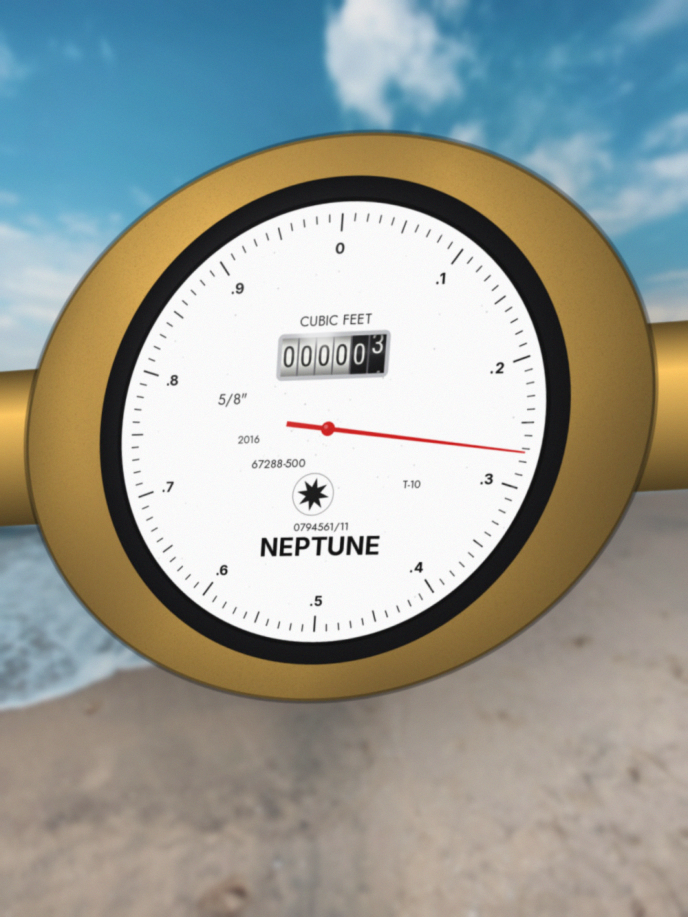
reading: 3.27 ft³
